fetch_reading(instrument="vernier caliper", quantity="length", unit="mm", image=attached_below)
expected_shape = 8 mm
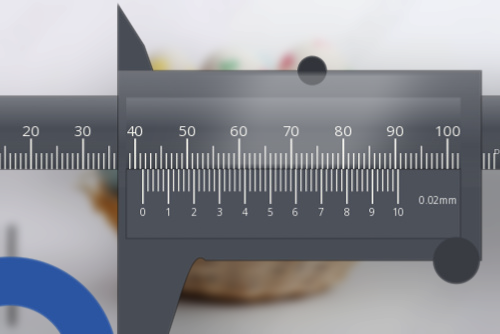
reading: 41.5 mm
